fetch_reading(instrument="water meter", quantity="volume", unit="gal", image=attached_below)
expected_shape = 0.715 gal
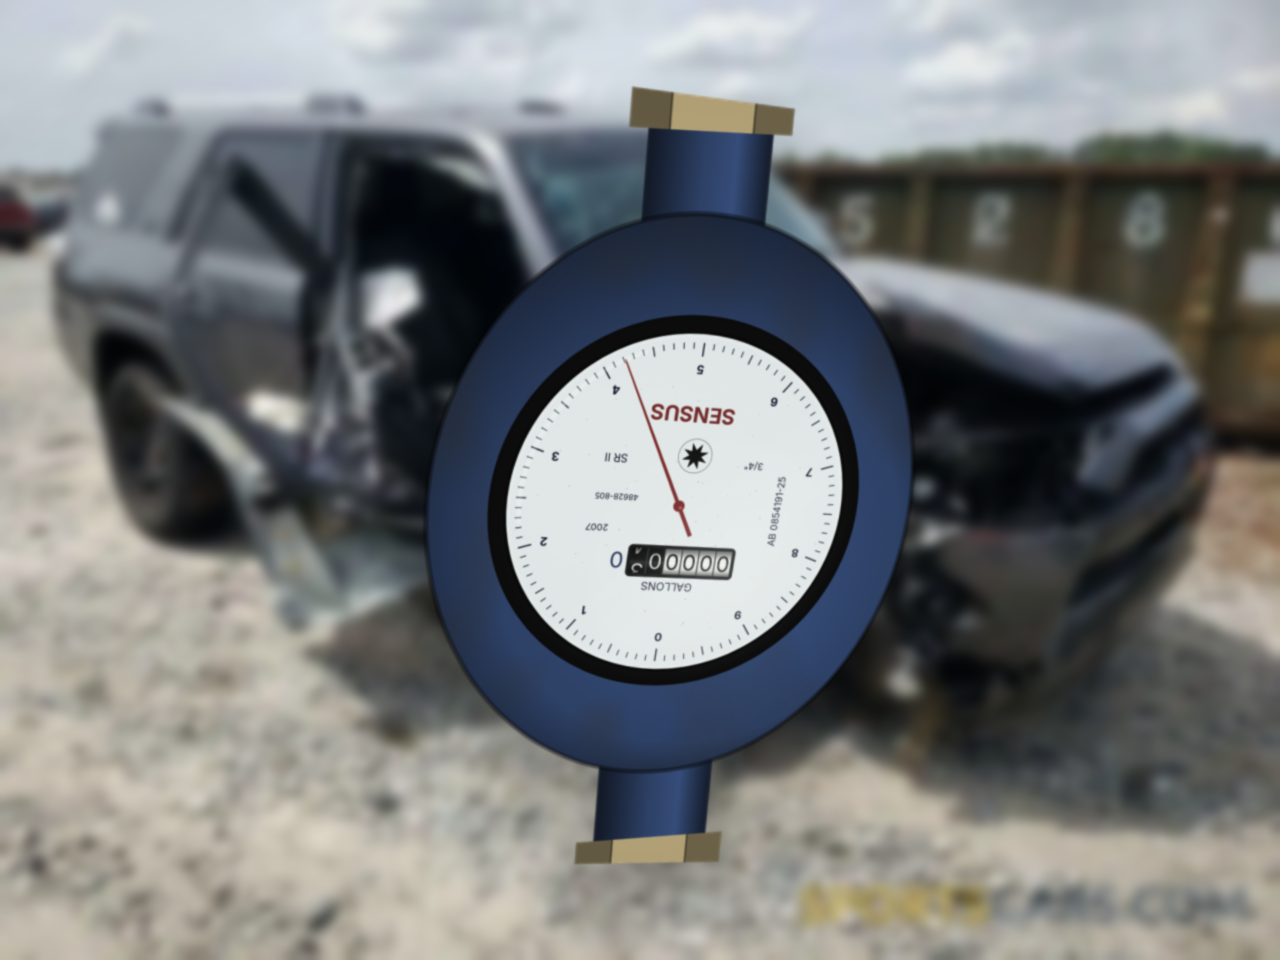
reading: 34.2 gal
